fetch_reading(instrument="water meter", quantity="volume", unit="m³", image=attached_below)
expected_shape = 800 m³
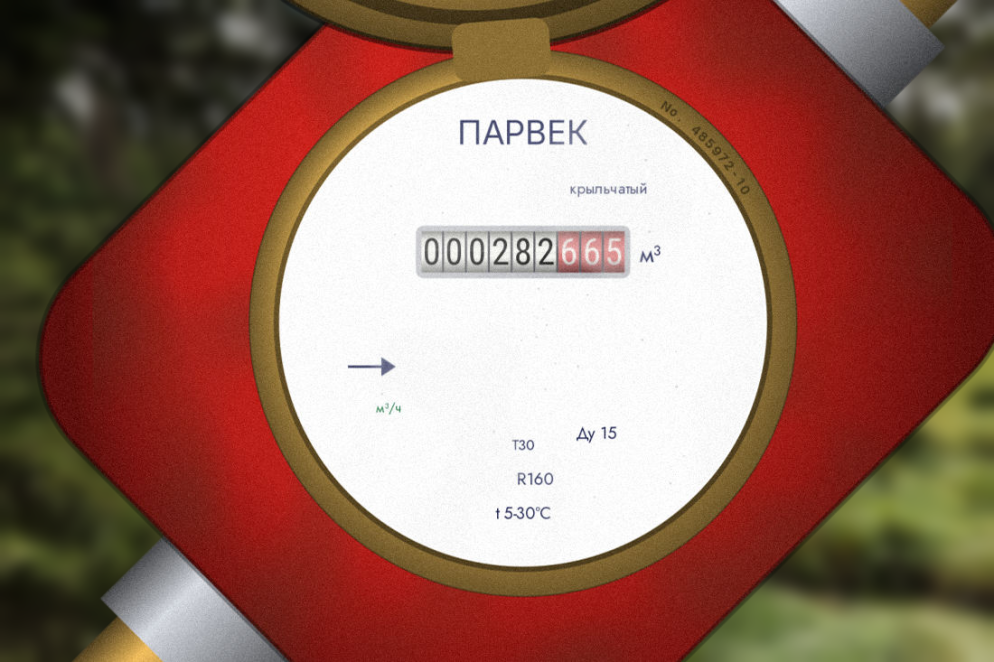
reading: 282.665 m³
